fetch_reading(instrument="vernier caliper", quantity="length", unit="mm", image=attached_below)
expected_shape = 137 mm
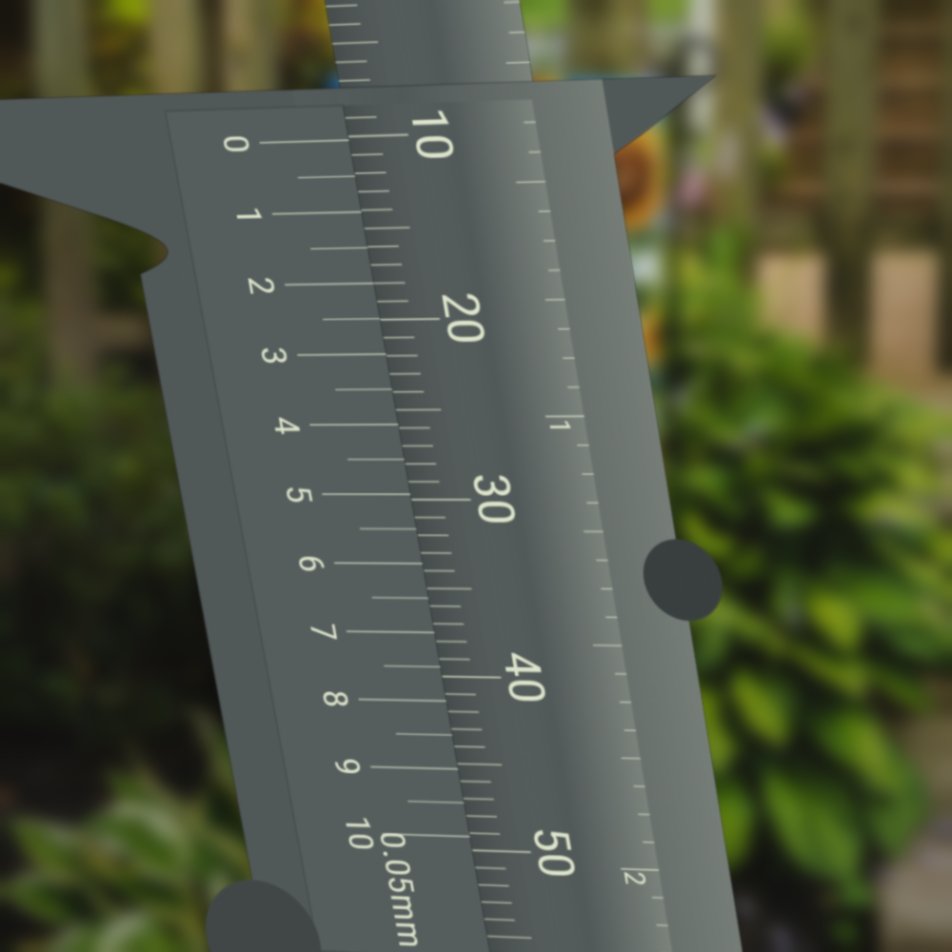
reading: 10.2 mm
